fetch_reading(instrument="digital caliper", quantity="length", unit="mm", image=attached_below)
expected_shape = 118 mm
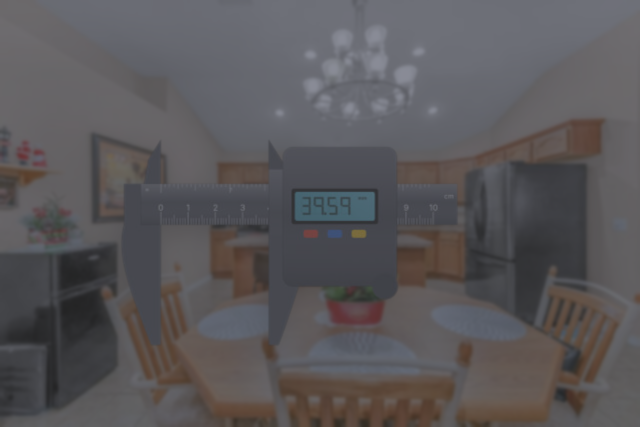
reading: 39.59 mm
